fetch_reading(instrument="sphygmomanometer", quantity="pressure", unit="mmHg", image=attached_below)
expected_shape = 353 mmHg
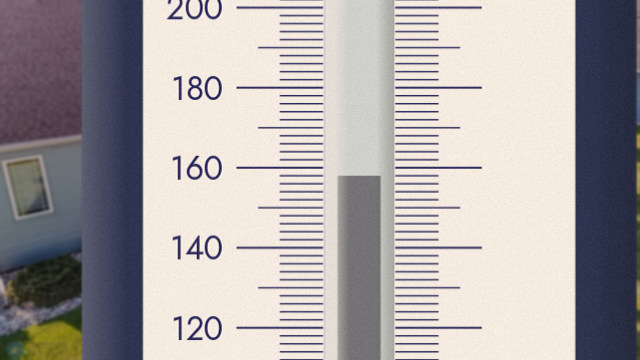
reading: 158 mmHg
